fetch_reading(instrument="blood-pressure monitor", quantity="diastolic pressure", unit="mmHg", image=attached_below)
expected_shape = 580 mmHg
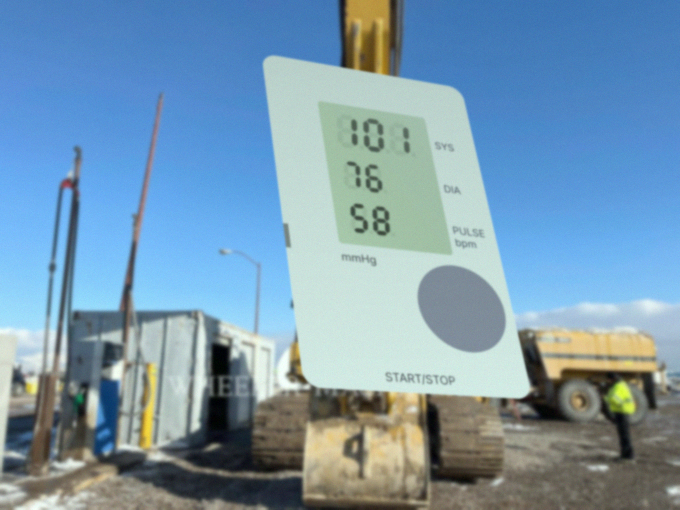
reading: 76 mmHg
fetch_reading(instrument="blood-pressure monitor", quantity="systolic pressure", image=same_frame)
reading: 101 mmHg
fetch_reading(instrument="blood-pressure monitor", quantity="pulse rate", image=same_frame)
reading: 58 bpm
